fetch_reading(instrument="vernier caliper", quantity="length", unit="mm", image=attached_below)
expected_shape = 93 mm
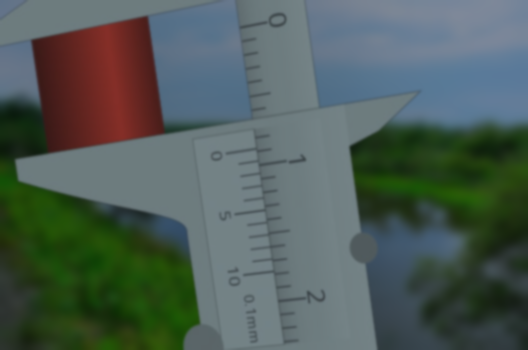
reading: 8.8 mm
